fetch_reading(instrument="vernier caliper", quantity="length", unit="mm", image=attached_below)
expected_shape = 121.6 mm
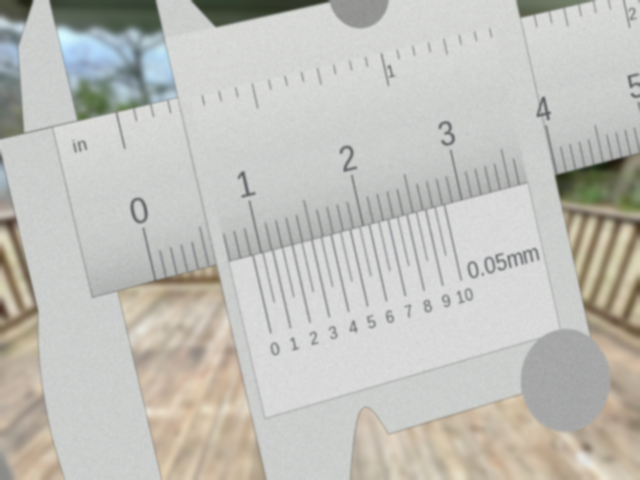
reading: 9.2 mm
